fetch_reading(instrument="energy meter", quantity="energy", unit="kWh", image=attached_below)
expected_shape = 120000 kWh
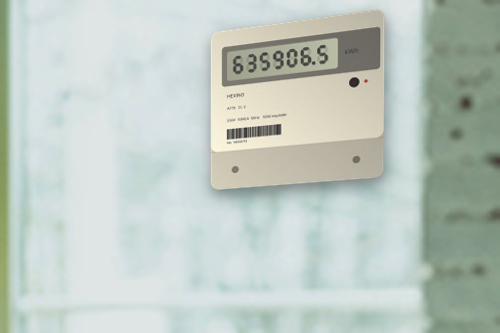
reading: 635906.5 kWh
